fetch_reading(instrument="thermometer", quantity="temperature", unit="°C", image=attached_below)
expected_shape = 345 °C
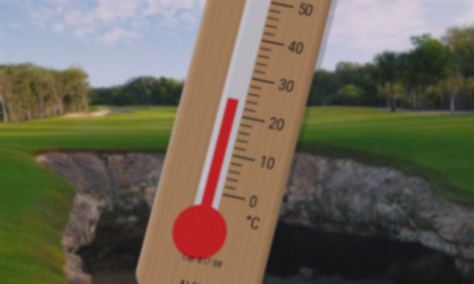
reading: 24 °C
